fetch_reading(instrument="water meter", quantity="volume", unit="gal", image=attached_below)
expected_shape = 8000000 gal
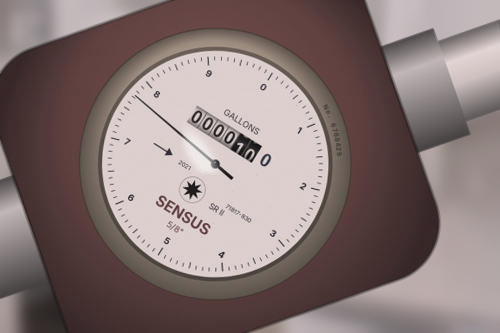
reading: 97.7 gal
